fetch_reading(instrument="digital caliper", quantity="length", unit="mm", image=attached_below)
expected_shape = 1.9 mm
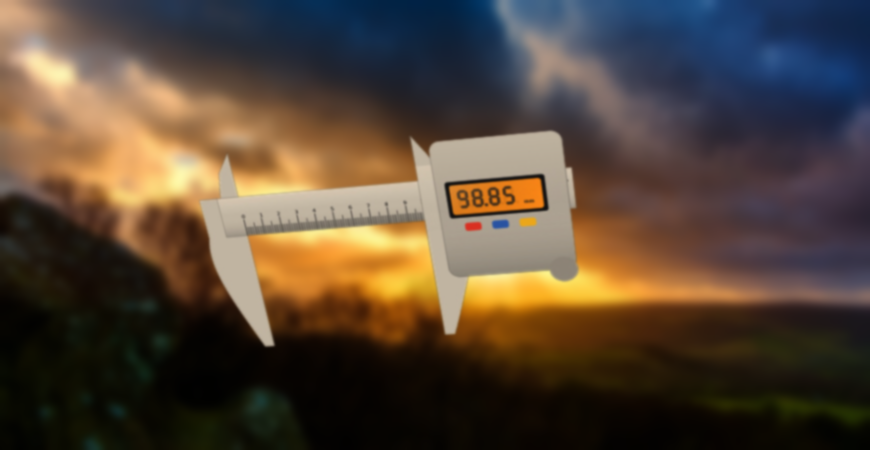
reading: 98.85 mm
